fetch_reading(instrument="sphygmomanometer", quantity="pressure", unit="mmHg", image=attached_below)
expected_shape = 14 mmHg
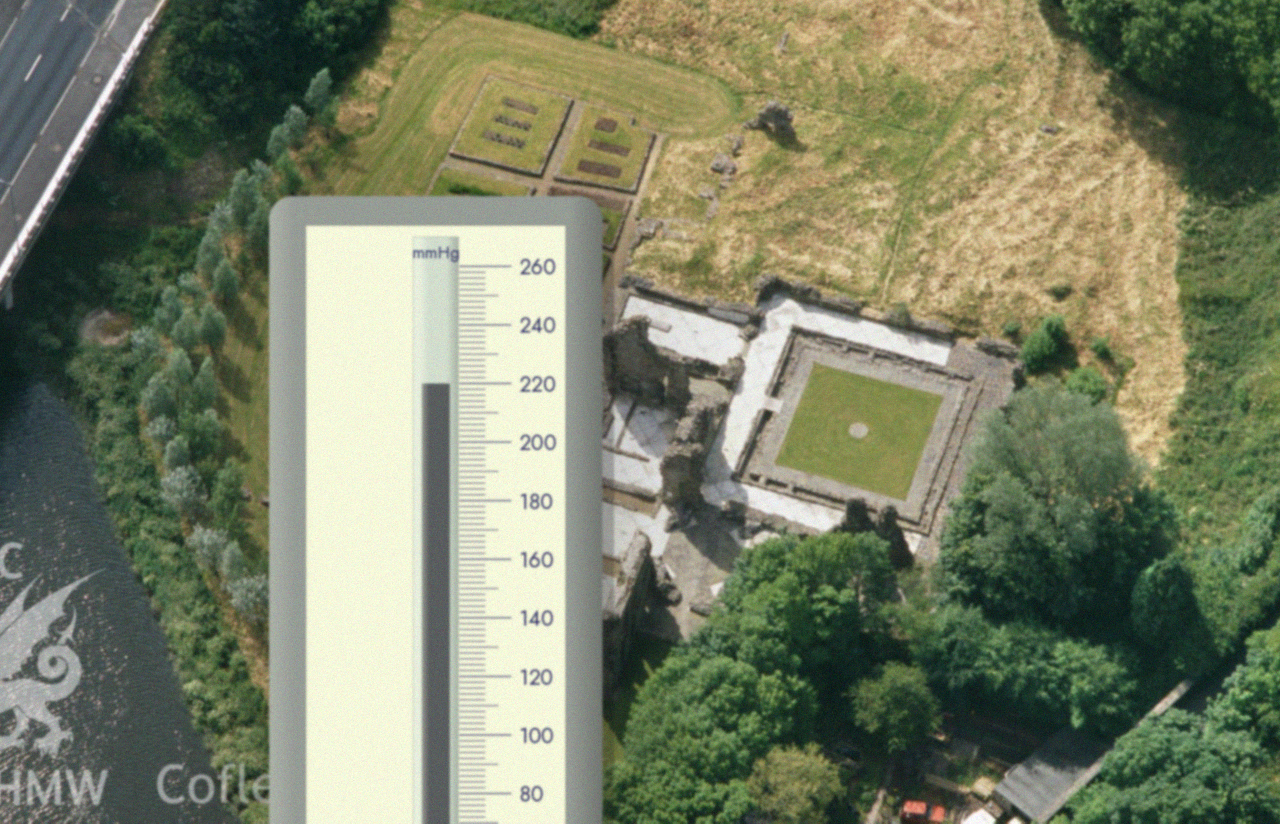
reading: 220 mmHg
